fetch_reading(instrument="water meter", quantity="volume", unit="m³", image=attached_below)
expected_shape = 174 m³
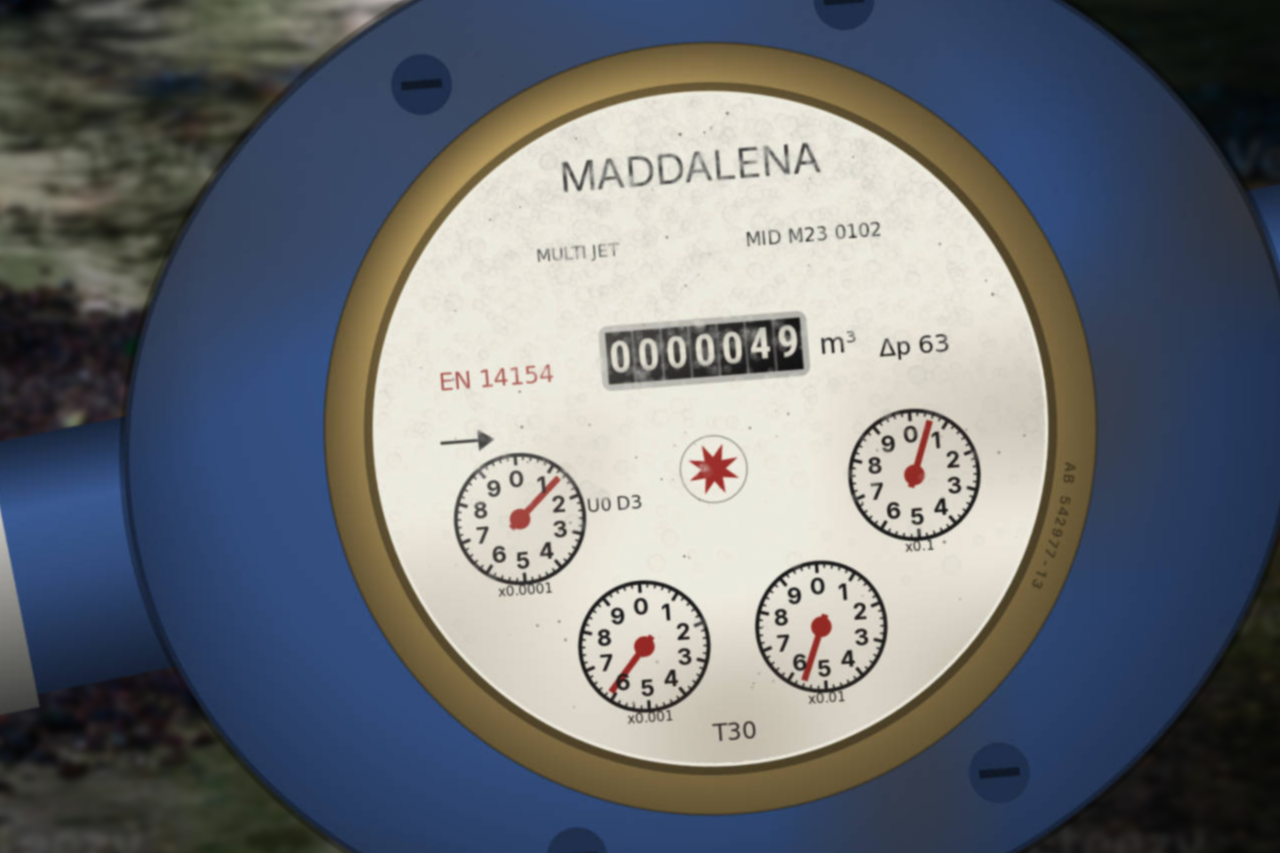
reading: 49.0561 m³
